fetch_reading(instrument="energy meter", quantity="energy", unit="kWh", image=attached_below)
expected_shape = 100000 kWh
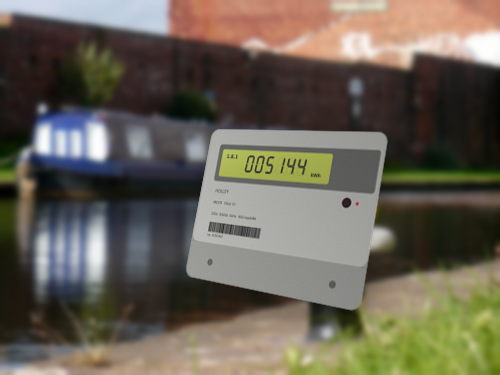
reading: 5144 kWh
